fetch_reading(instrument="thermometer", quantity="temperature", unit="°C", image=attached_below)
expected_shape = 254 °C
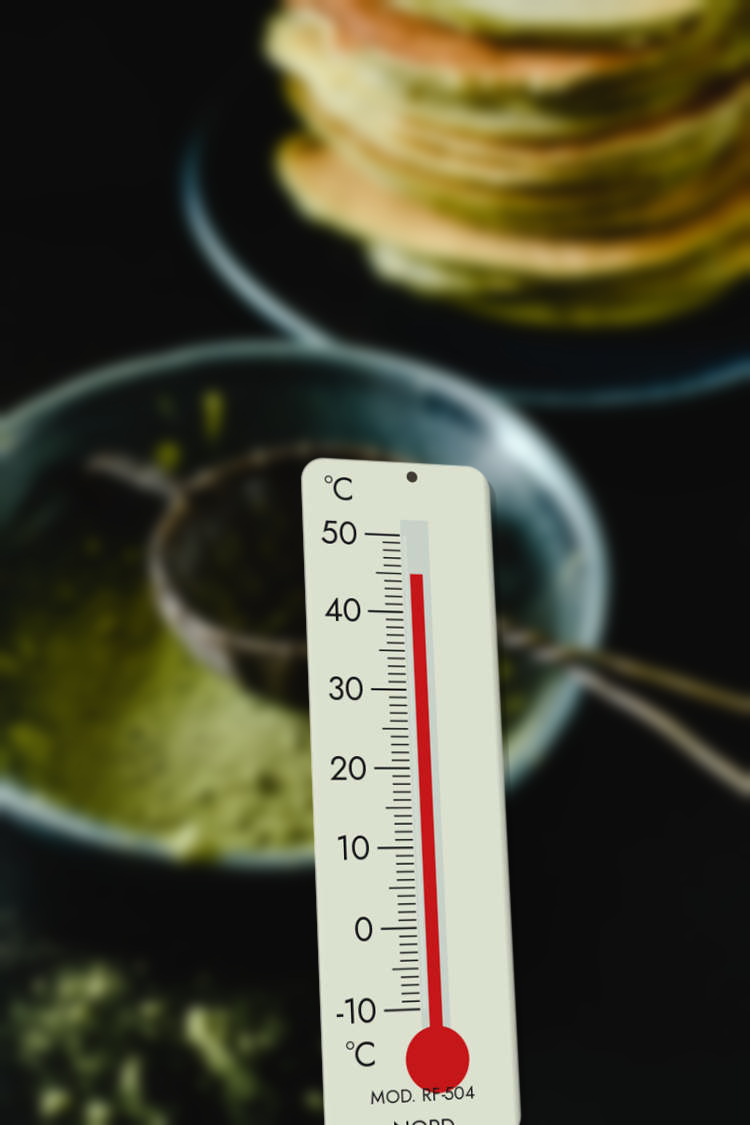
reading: 45 °C
